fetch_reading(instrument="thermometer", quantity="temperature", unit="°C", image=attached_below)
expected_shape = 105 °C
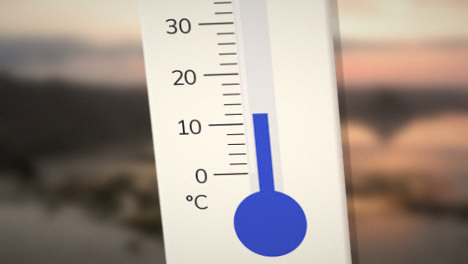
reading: 12 °C
